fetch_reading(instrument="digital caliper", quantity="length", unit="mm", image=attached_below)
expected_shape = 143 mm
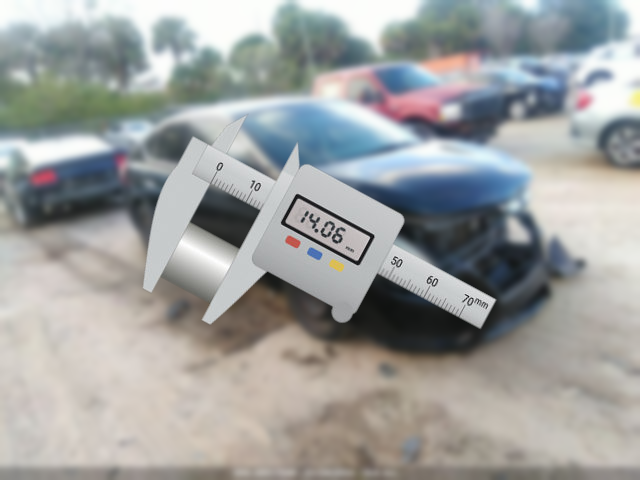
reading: 14.06 mm
